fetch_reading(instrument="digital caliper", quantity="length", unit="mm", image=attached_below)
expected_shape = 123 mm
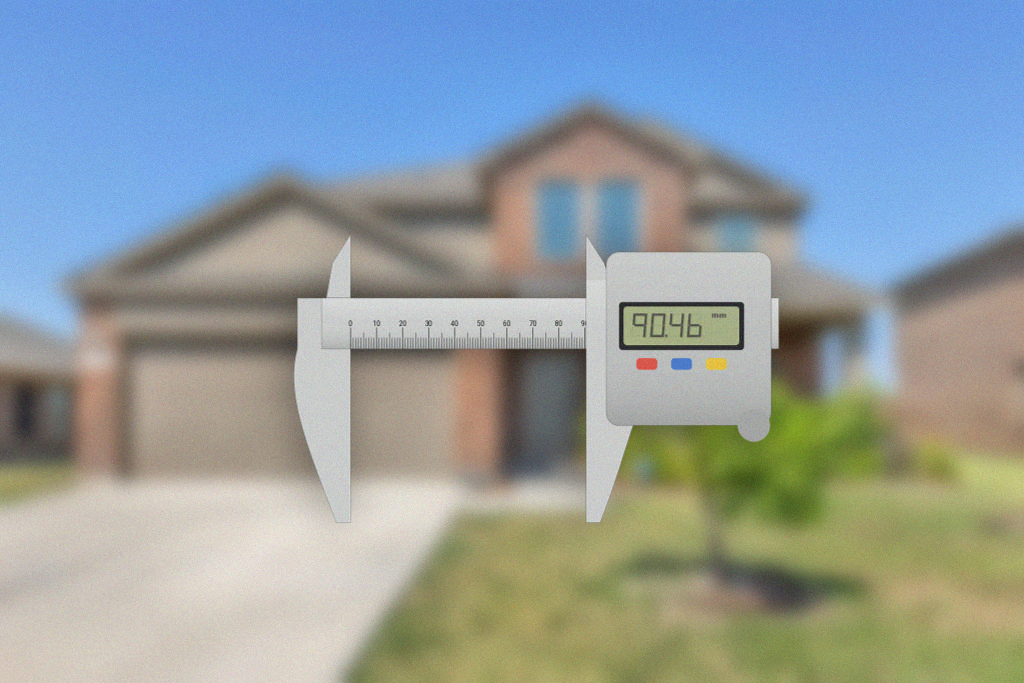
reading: 90.46 mm
